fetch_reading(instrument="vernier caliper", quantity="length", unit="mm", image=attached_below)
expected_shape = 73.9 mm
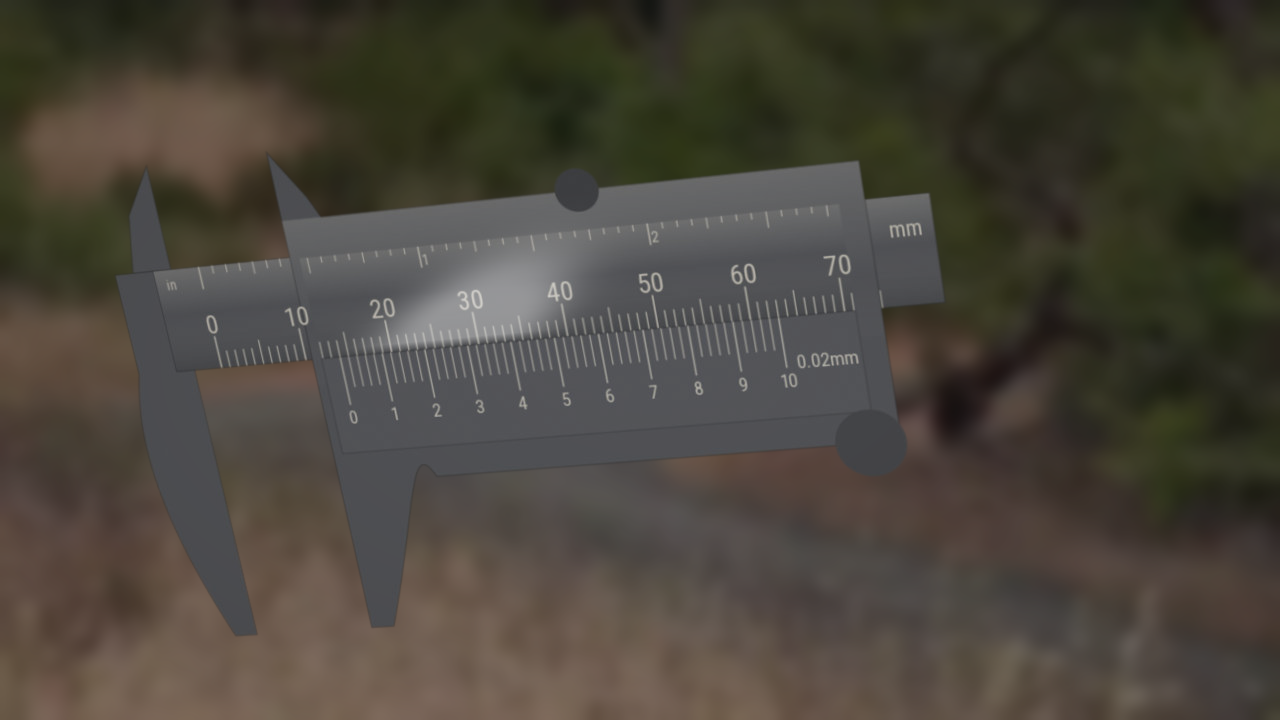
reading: 14.0 mm
